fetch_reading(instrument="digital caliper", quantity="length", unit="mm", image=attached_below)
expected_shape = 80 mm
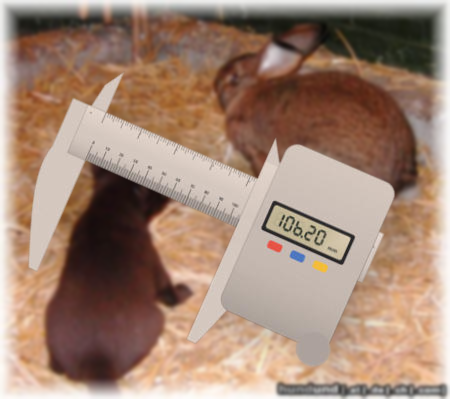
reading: 106.20 mm
